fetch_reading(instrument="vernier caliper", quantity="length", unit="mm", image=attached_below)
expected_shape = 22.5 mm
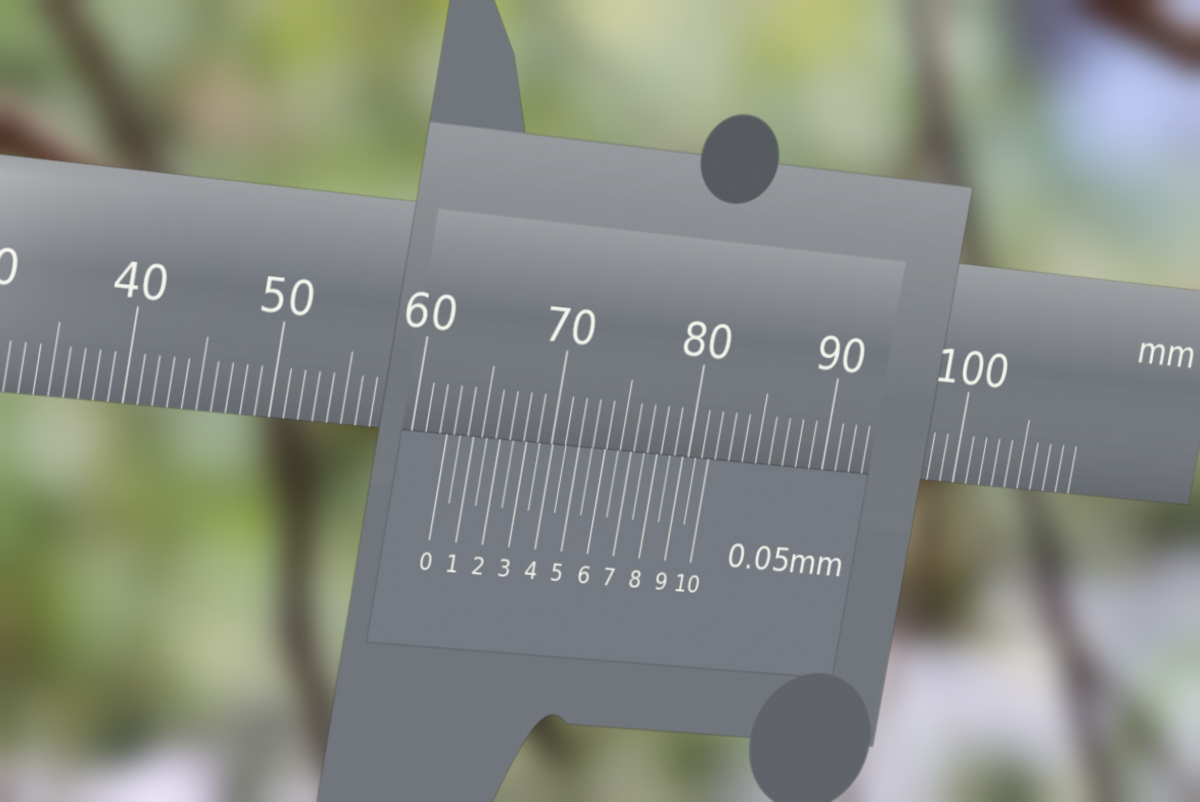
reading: 62.5 mm
